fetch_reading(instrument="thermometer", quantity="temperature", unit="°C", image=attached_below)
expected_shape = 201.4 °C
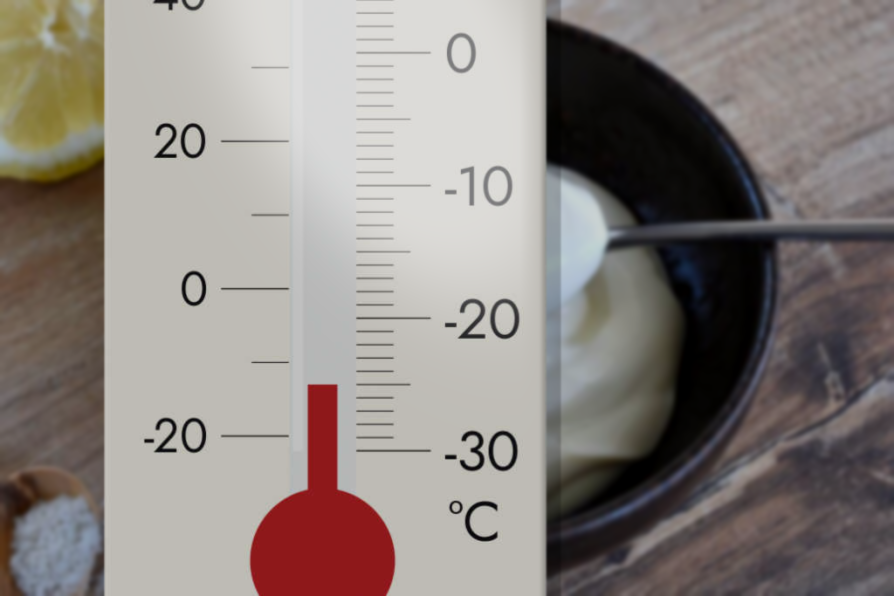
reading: -25 °C
